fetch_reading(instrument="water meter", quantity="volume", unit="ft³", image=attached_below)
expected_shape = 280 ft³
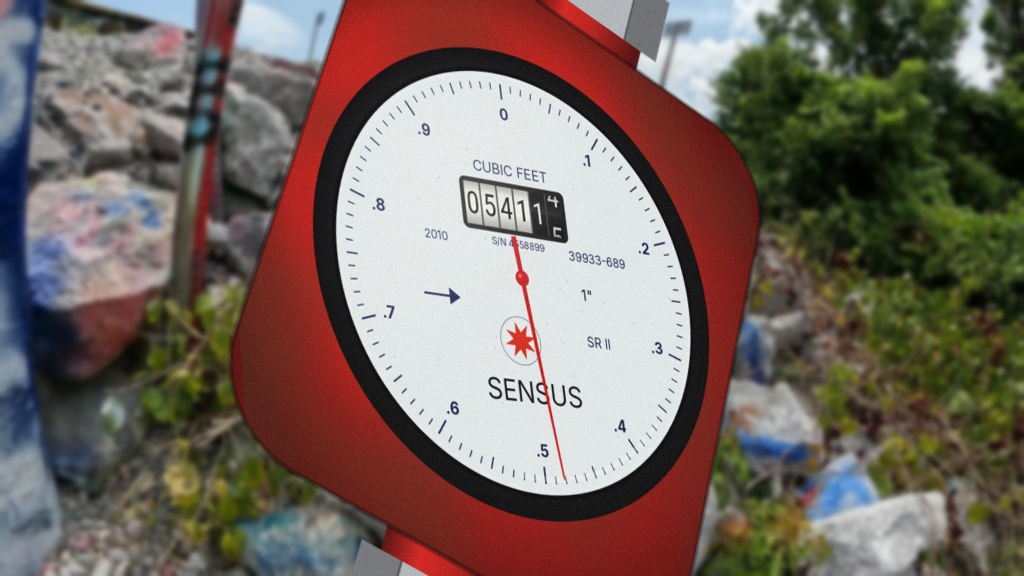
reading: 54114.48 ft³
